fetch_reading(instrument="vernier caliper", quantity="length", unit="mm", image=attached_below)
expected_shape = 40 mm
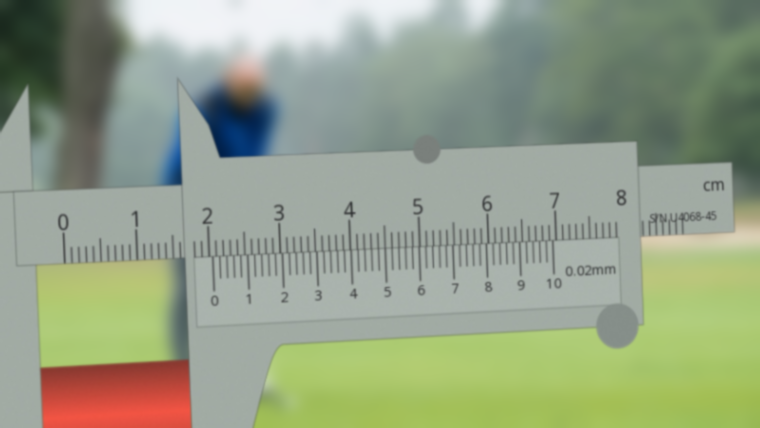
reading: 20.5 mm
